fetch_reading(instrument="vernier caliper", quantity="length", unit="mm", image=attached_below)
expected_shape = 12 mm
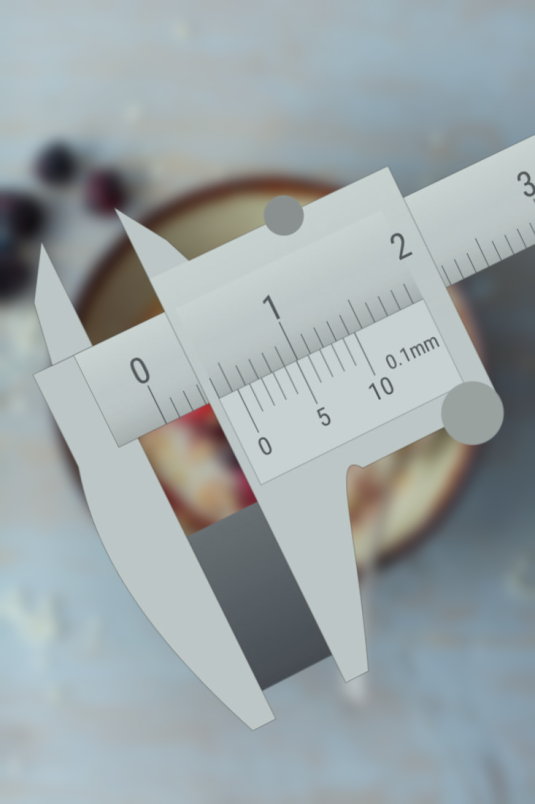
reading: 5.4 mm
